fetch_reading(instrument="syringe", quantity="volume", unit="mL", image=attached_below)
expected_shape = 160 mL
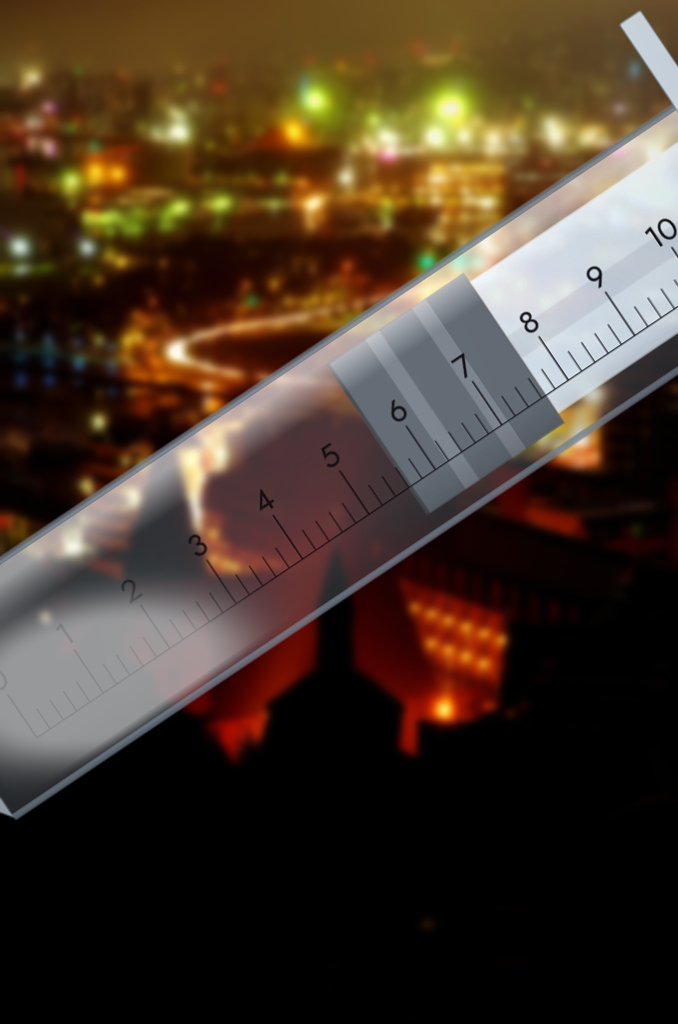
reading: 5.6 mL
